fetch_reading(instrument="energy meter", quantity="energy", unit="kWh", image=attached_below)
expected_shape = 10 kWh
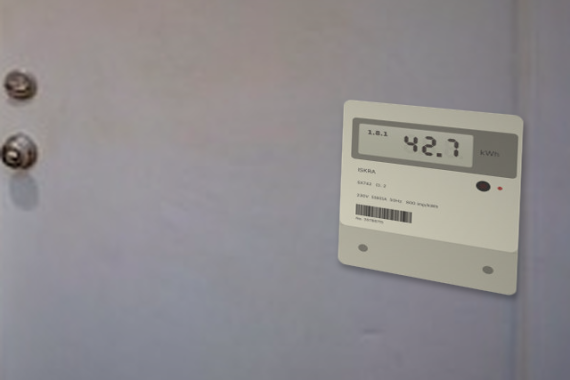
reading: 42.7 kWh
